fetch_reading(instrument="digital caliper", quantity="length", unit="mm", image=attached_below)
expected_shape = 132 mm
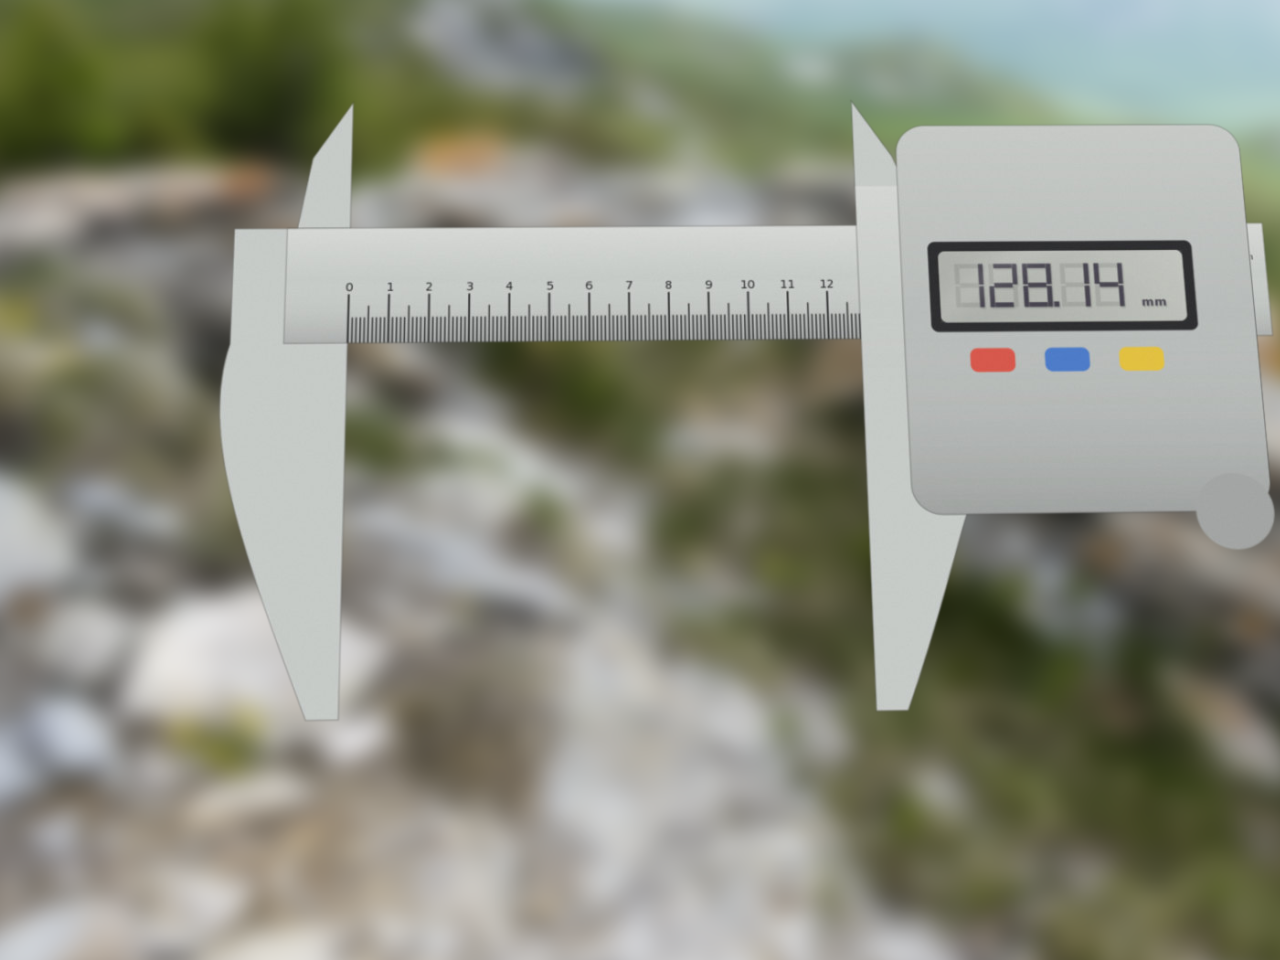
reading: 128.14 mm
